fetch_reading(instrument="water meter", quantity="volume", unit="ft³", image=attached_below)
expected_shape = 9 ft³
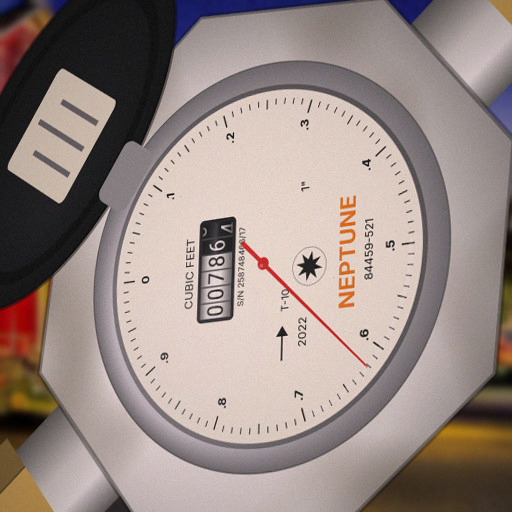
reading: 7863.62 ft³
